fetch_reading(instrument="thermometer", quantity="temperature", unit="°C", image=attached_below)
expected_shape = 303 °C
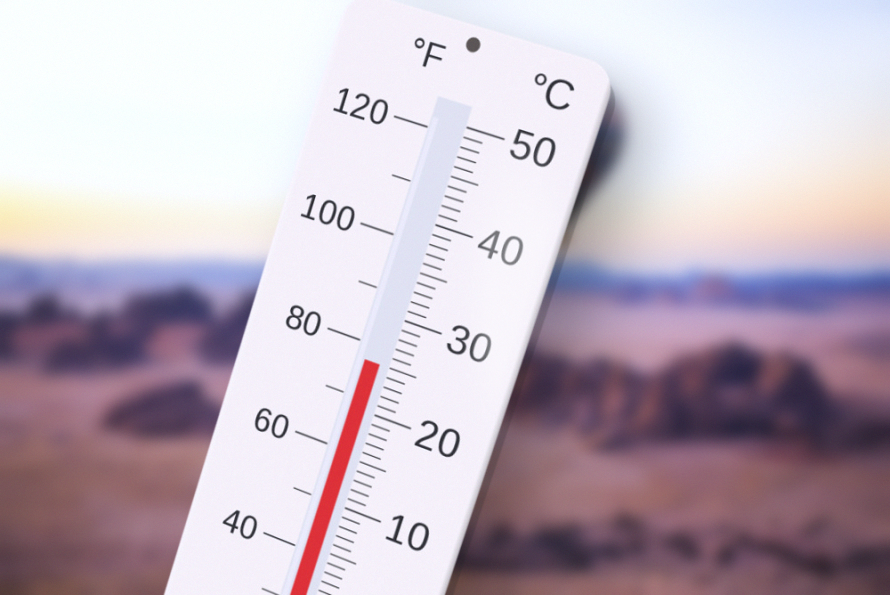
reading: 25 °C
